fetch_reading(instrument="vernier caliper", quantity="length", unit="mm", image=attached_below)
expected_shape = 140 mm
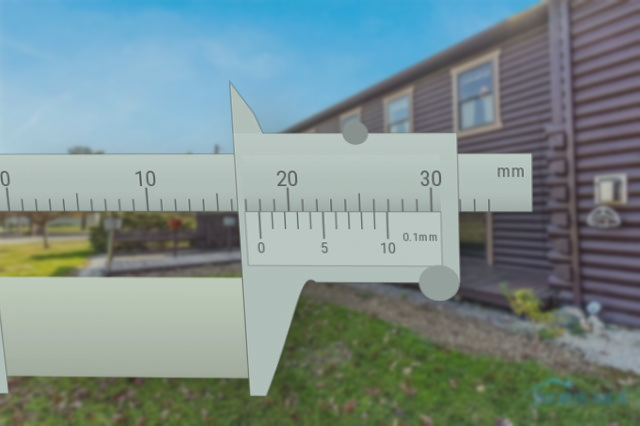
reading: 17.9 mm
